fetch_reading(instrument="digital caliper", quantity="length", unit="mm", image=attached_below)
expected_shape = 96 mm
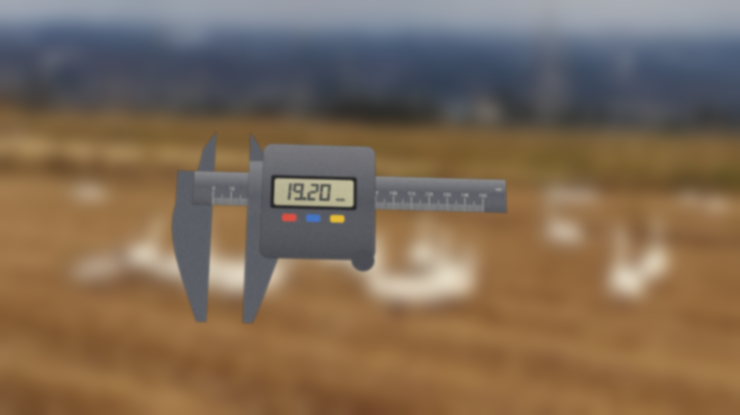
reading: 19.20 mm
